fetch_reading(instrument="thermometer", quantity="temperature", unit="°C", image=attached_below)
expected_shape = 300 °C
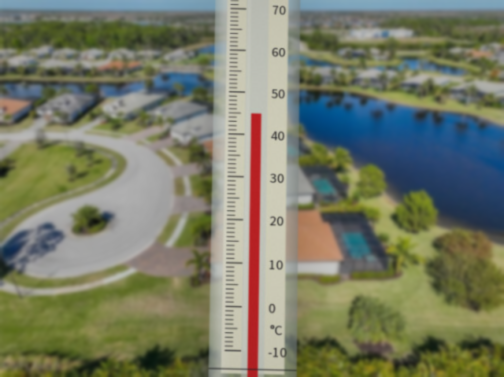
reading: 45 °C
